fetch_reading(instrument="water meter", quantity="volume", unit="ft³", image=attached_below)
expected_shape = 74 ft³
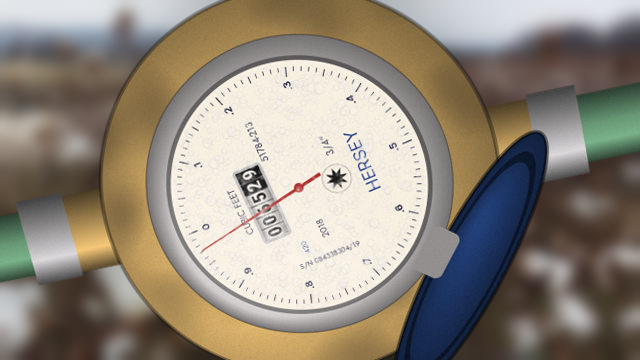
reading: 6528.97 ft³
